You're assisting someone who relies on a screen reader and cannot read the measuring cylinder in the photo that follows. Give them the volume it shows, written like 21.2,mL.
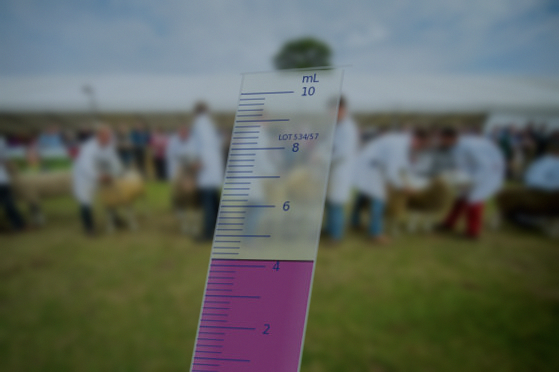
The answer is 4.2,mL
